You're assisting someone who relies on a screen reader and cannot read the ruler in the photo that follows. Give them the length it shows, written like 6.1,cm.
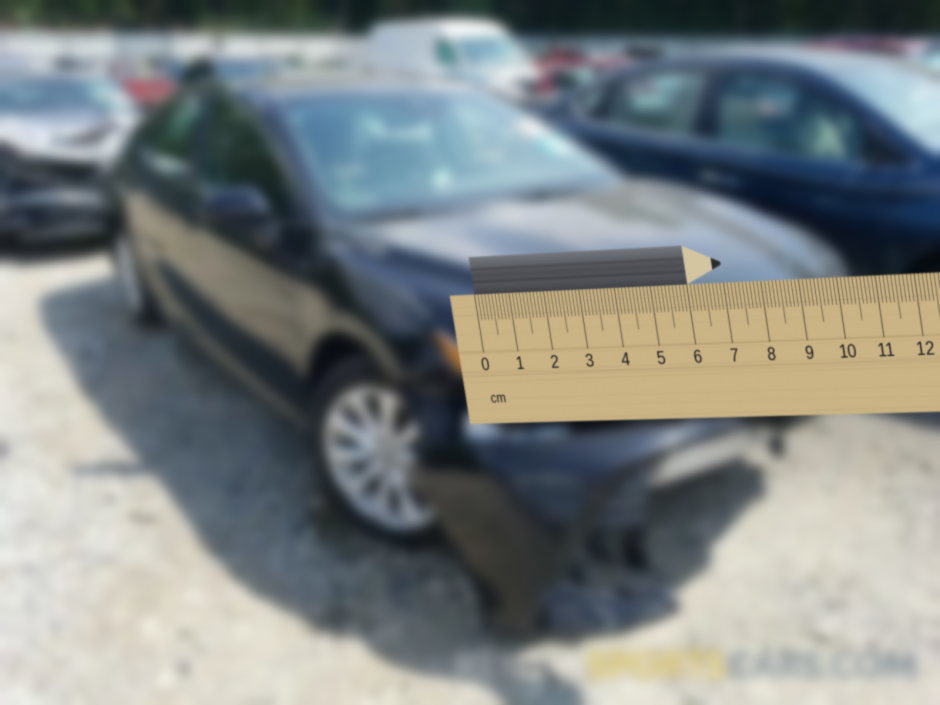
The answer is 7,cm
